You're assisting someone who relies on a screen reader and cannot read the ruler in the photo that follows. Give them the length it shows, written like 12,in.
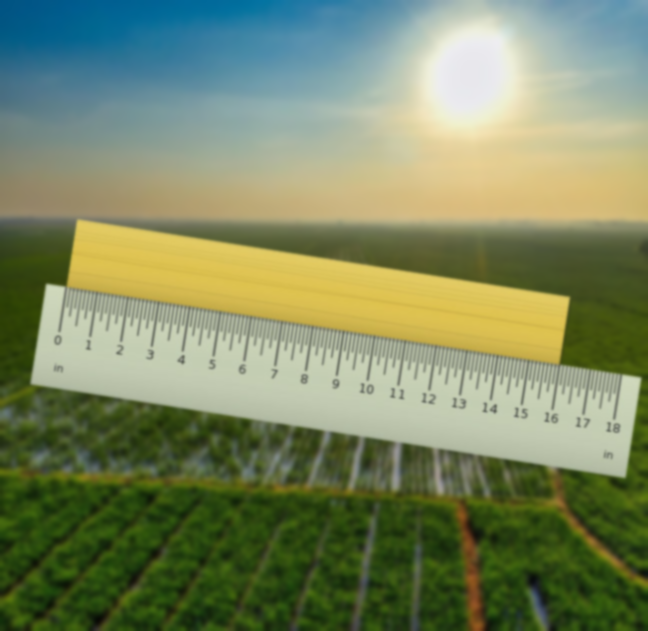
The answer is 16,in
